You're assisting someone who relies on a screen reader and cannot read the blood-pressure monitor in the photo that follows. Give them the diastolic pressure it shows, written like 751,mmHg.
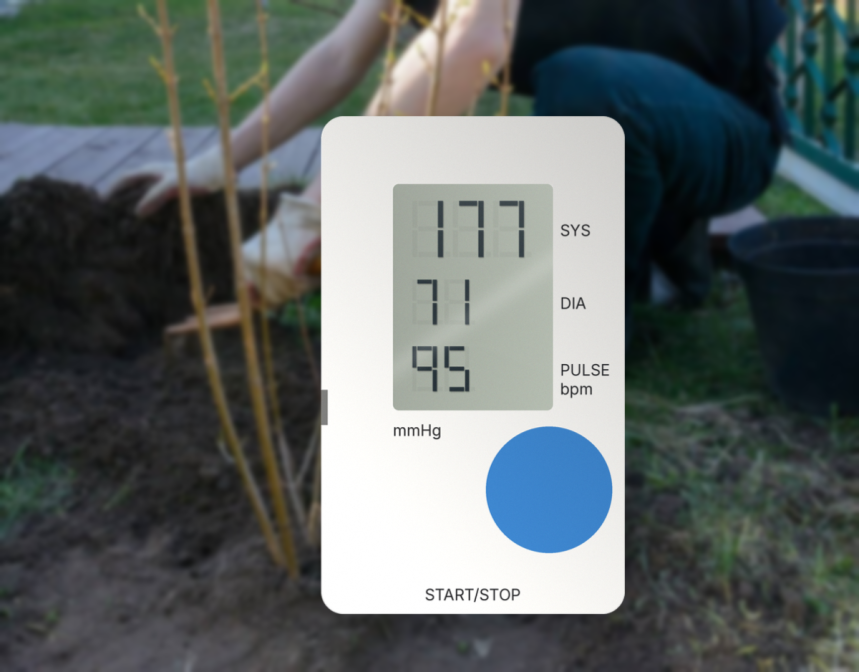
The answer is 71,mmHg
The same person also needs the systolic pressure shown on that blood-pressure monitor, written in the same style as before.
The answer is 177,mmHg
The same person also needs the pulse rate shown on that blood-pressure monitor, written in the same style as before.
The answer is 95,bpm
